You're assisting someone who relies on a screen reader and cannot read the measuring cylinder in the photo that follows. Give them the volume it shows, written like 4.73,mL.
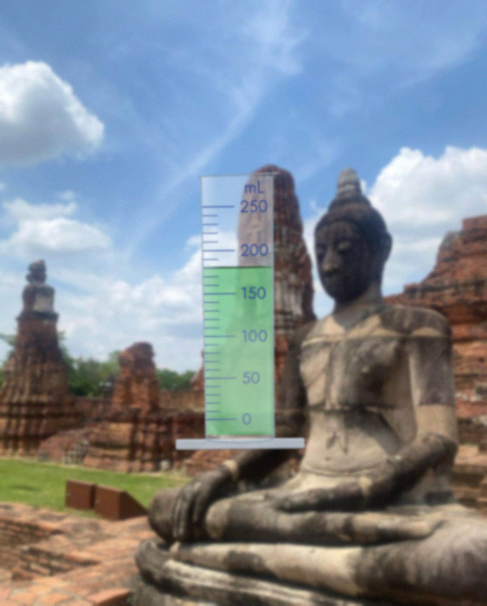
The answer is 180,mL
